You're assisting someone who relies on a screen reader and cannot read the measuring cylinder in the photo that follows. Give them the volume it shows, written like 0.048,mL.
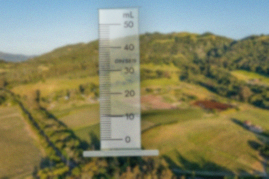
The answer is 10,mL
